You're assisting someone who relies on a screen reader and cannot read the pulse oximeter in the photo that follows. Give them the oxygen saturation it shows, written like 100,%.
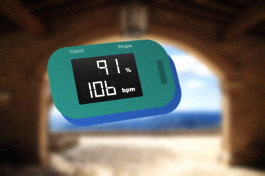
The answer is 91,%
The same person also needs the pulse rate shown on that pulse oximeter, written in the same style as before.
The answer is 106,bpm
